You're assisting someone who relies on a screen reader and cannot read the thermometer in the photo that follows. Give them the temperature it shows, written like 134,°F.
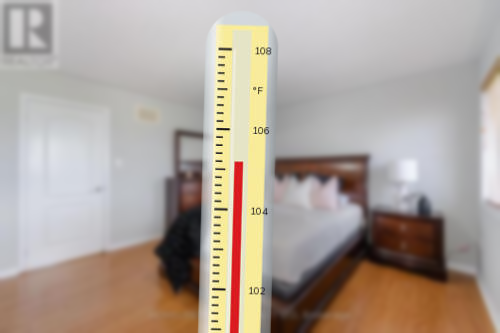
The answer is 105.2,°F
